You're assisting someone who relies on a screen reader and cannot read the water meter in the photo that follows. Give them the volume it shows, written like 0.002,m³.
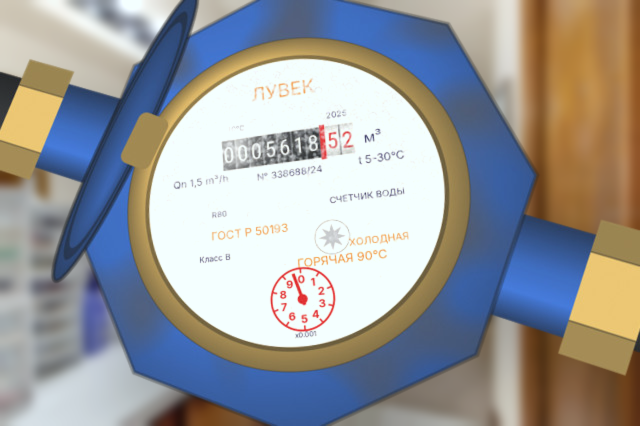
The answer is 5618.519,m³
